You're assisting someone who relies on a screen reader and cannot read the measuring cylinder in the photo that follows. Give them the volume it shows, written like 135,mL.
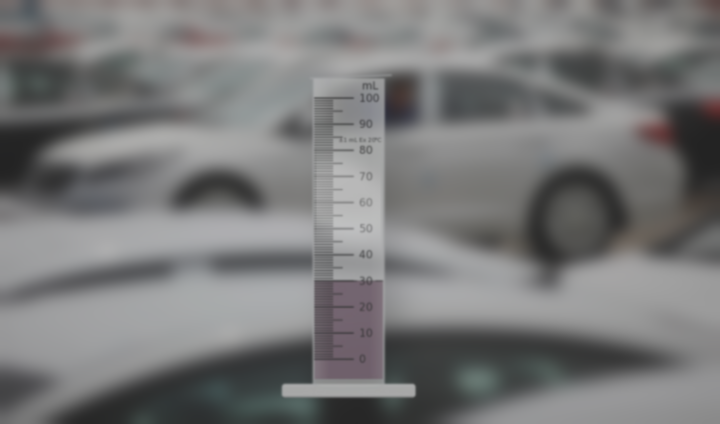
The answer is 30,mL
